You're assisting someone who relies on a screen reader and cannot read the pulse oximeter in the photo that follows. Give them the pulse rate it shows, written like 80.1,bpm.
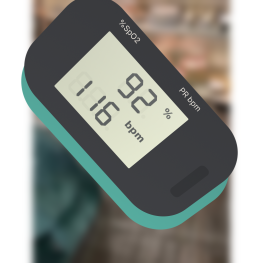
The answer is 116,bpm
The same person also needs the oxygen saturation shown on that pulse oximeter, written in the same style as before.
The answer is 92,%
